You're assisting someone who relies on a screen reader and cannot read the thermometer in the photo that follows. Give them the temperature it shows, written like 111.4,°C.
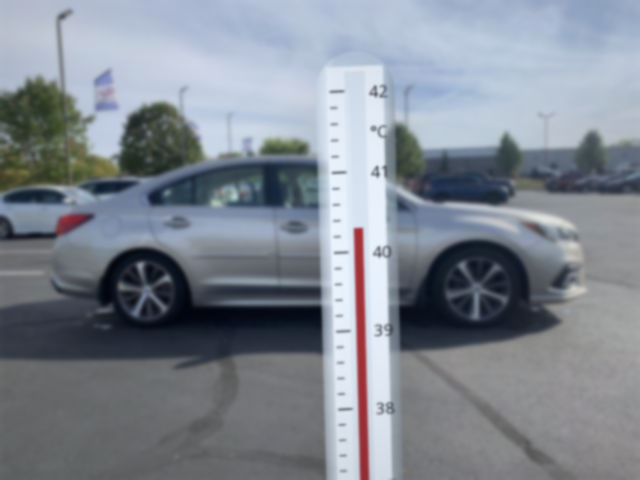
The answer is 40.3,°C
